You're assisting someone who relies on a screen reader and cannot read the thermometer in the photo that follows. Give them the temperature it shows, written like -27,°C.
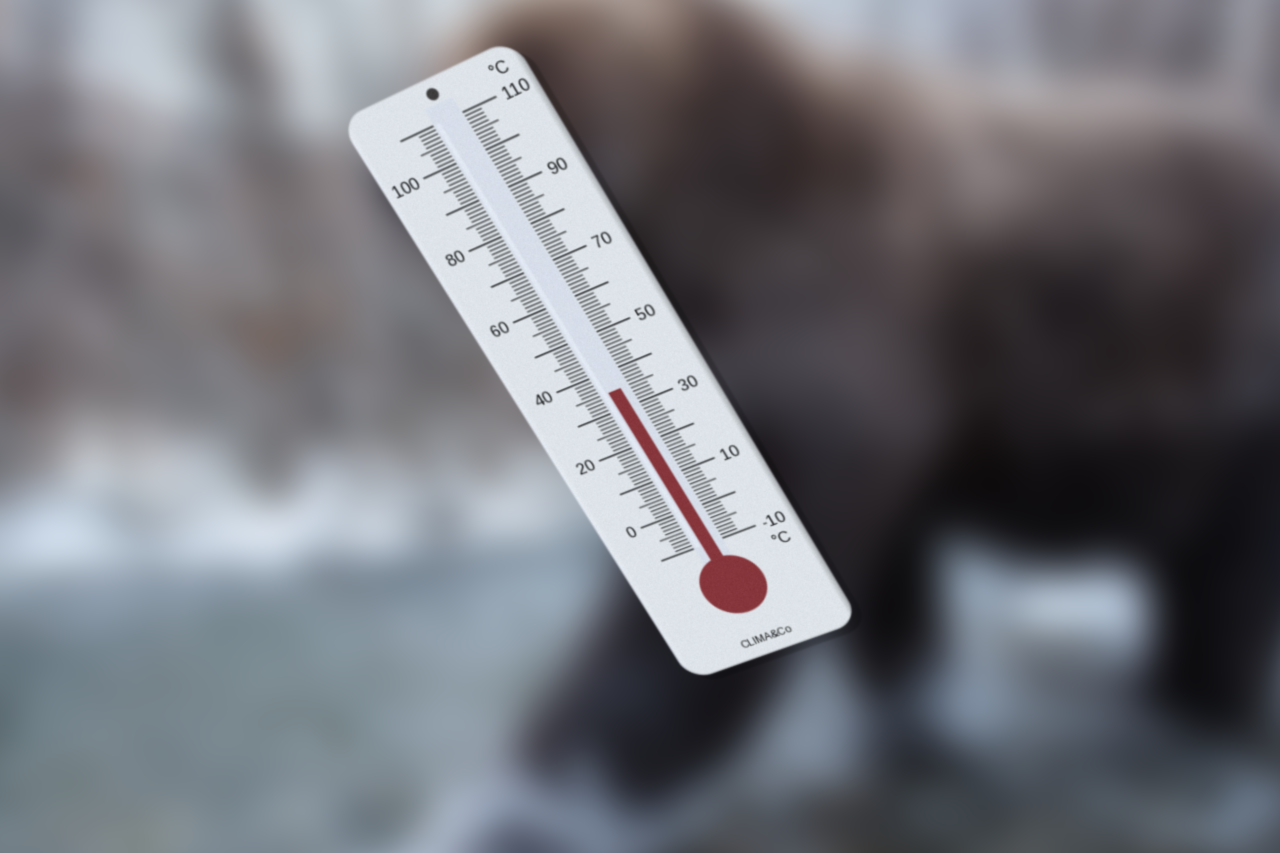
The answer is 35,°C
